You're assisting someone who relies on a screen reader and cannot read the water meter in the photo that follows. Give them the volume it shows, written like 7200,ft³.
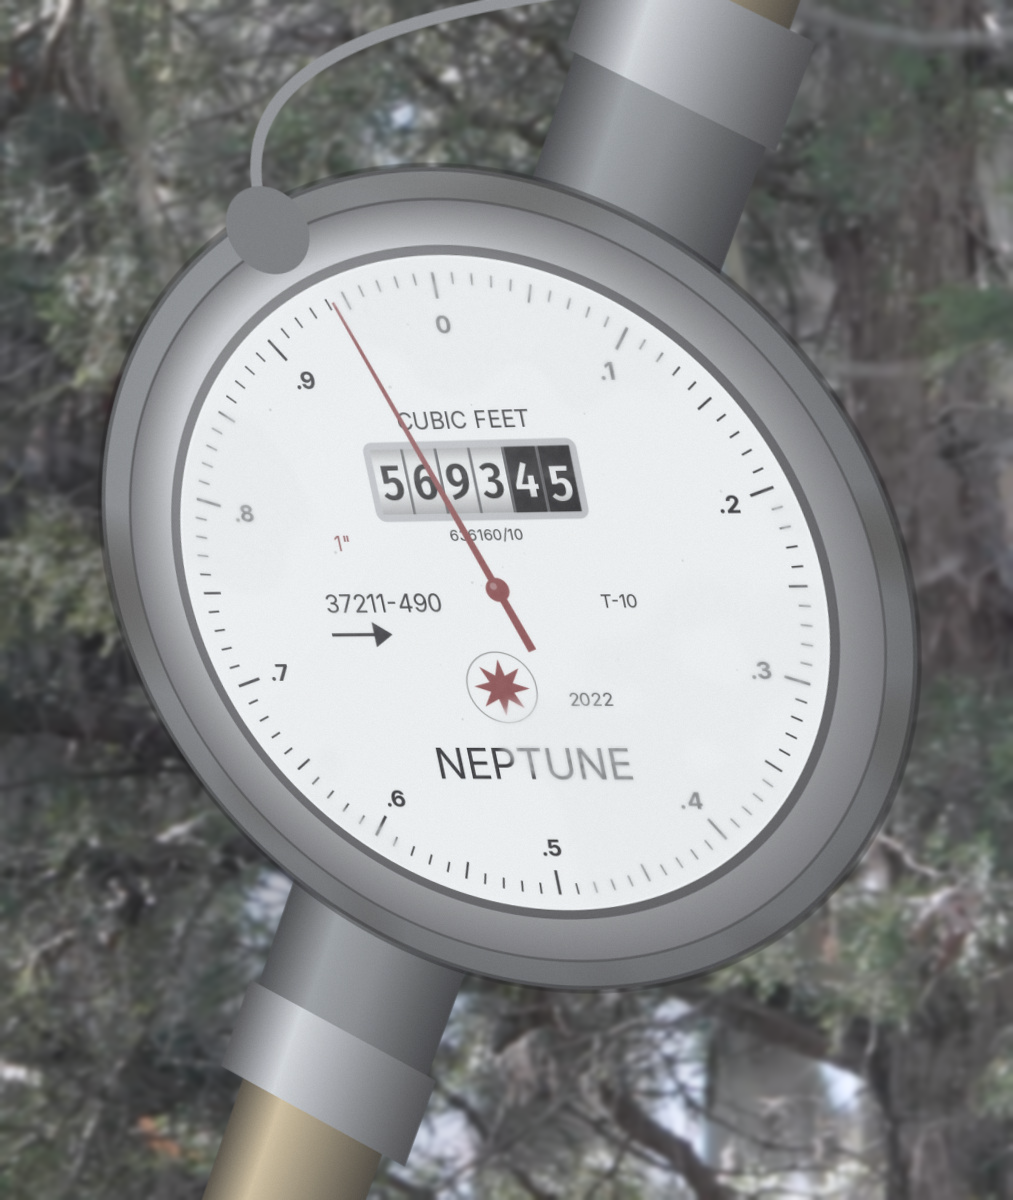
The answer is 569344.94,ft³
